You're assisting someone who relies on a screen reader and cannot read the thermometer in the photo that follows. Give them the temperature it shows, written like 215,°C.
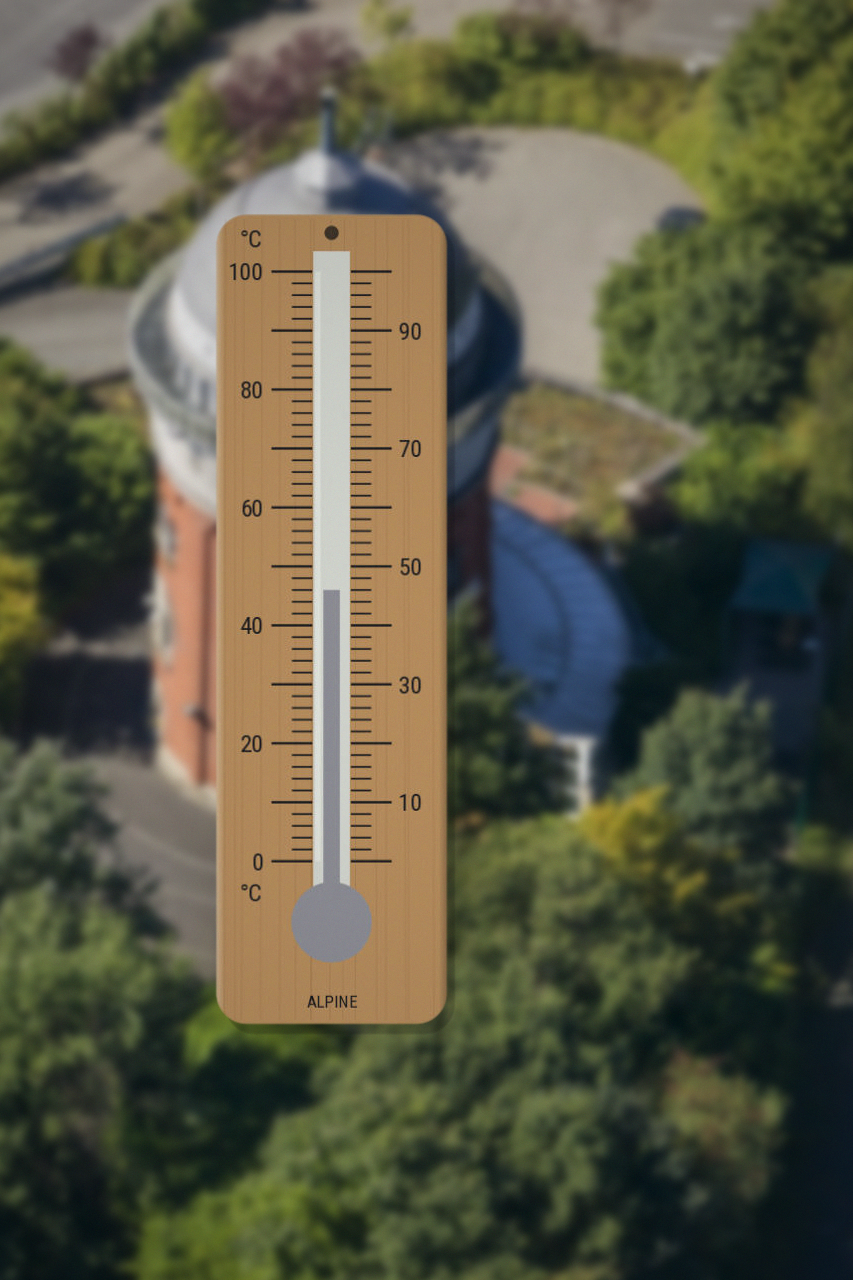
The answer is 46,°C
